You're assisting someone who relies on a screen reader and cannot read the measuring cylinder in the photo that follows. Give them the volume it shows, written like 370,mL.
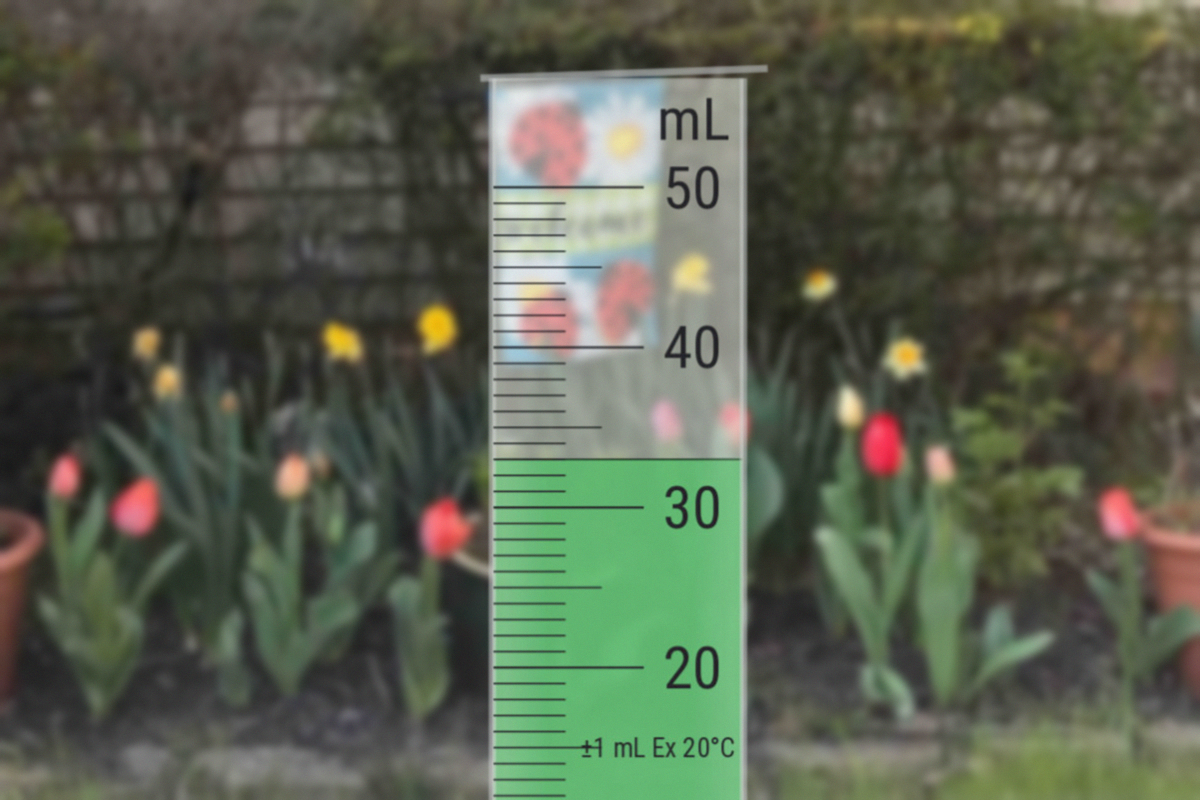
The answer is 33,mL
